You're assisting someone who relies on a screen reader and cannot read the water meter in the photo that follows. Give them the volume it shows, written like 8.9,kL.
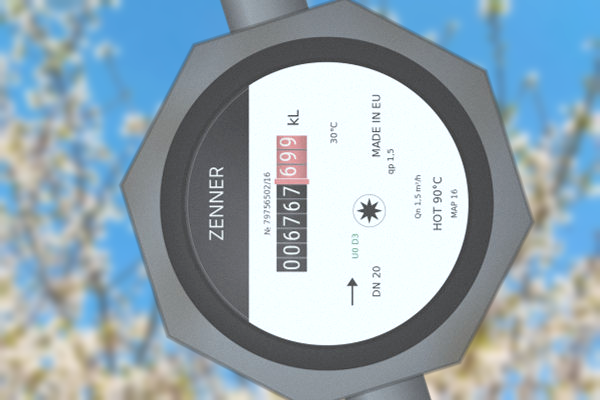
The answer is 6767.699,kL
